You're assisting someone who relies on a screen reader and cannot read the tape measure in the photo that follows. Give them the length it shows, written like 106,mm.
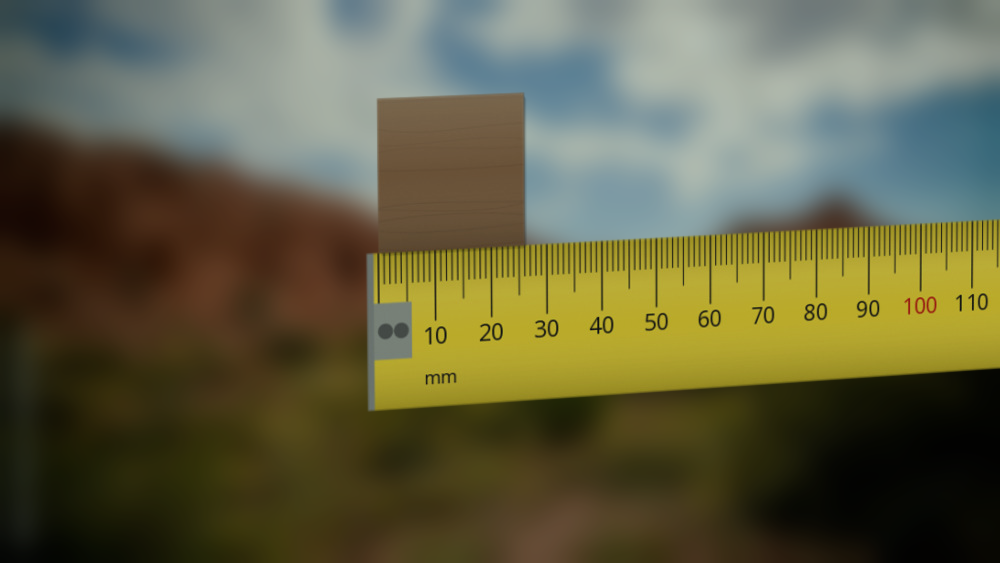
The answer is 26,mm
